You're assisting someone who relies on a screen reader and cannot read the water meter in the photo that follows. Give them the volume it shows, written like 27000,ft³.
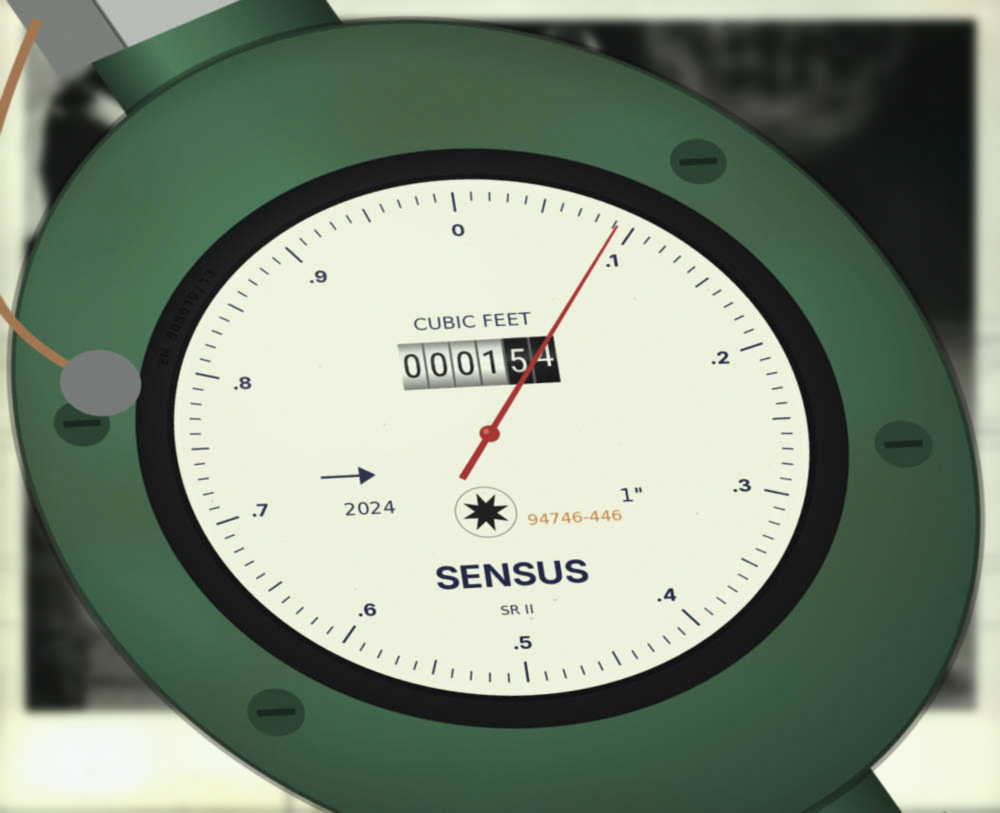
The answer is 154.09,ft³
